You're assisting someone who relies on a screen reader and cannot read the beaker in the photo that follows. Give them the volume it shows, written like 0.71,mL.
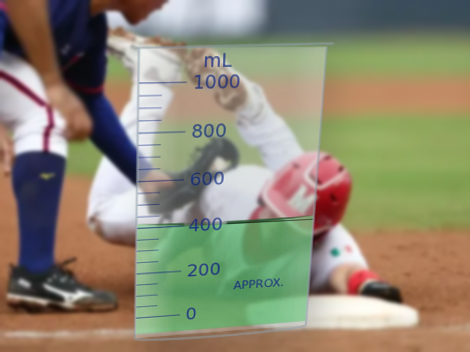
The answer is 400,mL
